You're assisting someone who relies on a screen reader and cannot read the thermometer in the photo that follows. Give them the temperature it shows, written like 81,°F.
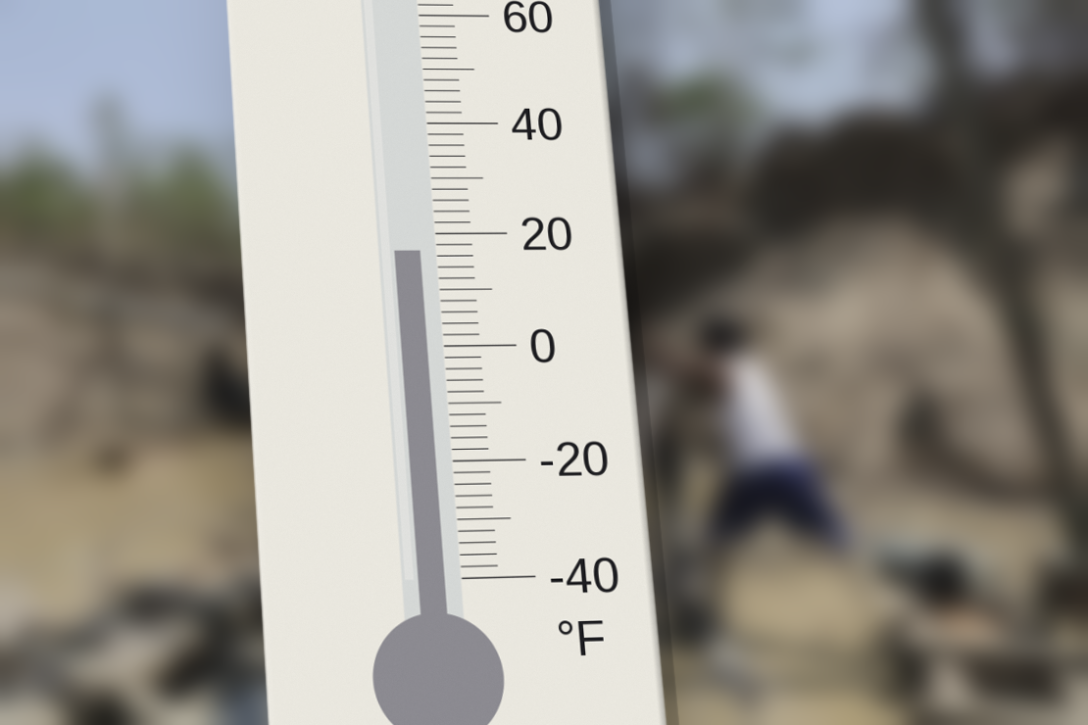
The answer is 17,°F
